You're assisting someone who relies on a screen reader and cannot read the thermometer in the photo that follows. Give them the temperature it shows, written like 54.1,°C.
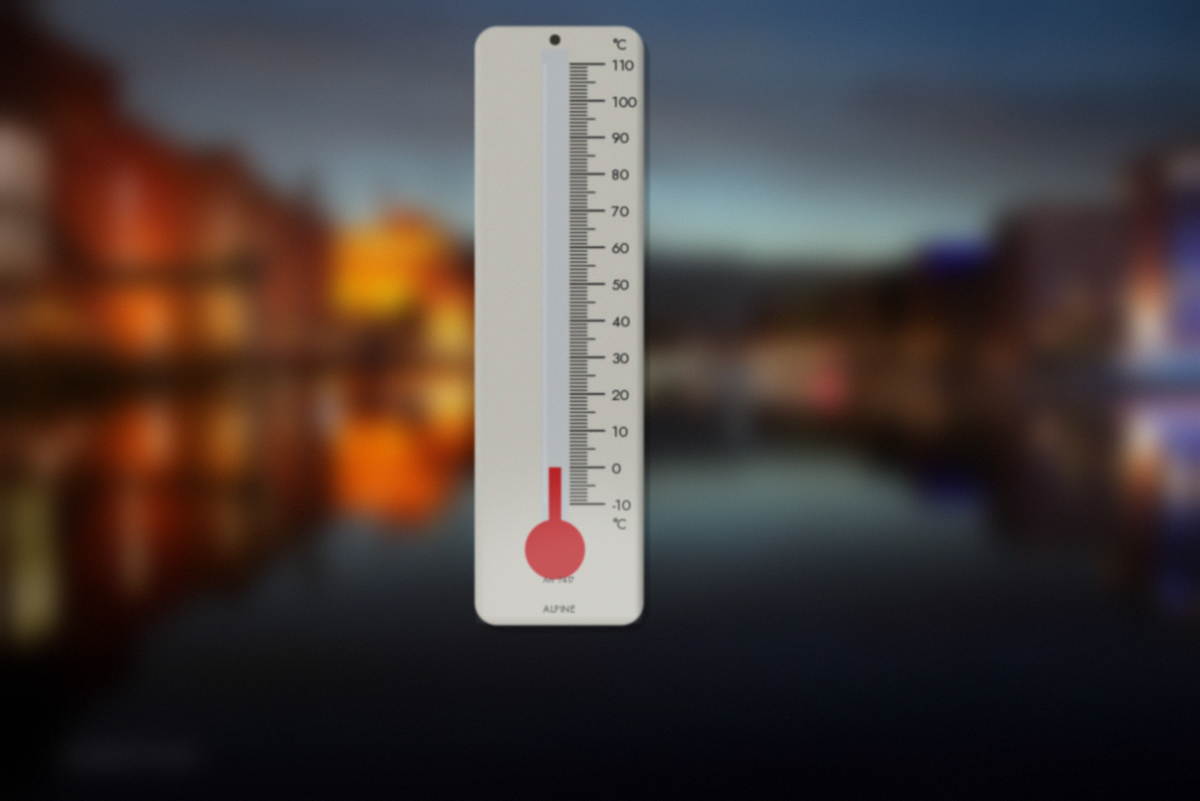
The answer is 0,°C
